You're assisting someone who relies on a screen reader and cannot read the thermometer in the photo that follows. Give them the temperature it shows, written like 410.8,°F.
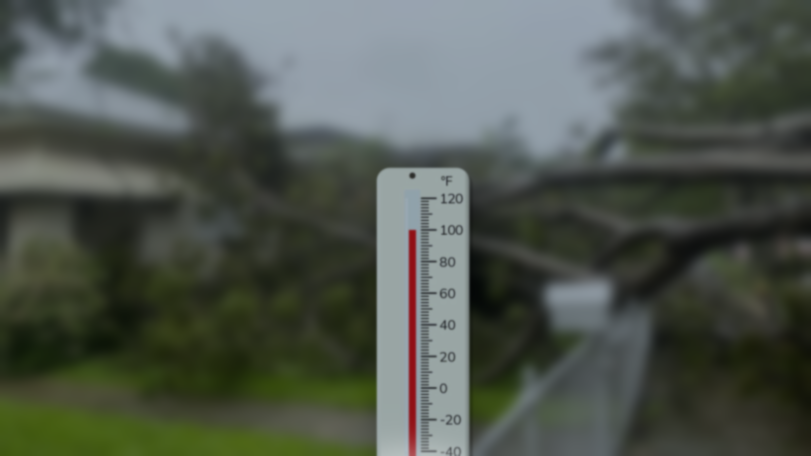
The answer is 100,°F
